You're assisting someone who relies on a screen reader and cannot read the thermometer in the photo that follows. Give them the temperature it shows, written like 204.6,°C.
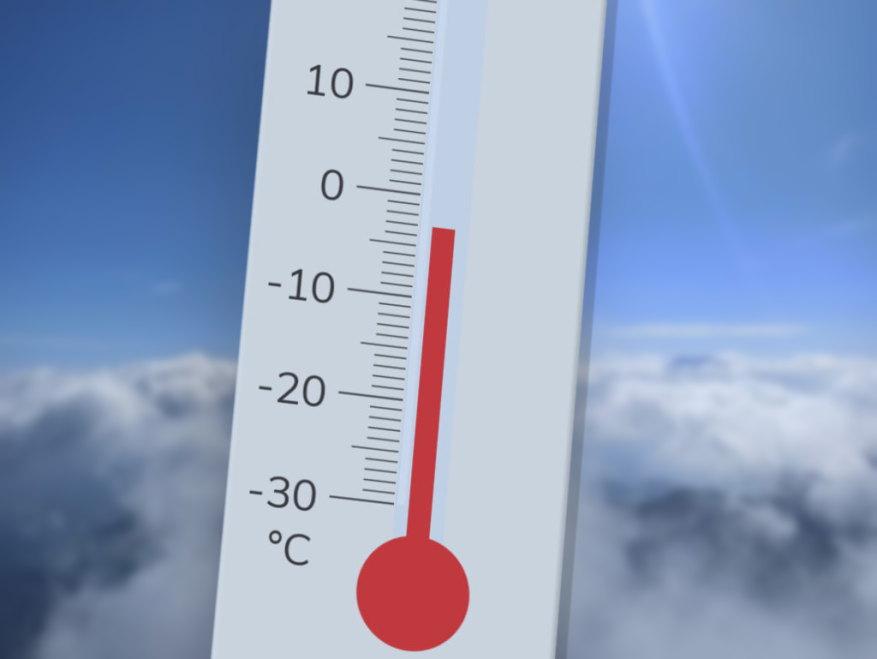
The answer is -3,°C
